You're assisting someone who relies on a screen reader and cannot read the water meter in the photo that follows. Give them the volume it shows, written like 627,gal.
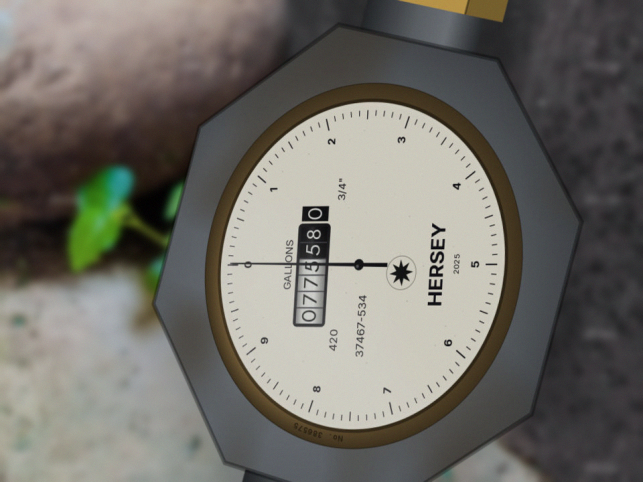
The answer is 775580.0,gal
